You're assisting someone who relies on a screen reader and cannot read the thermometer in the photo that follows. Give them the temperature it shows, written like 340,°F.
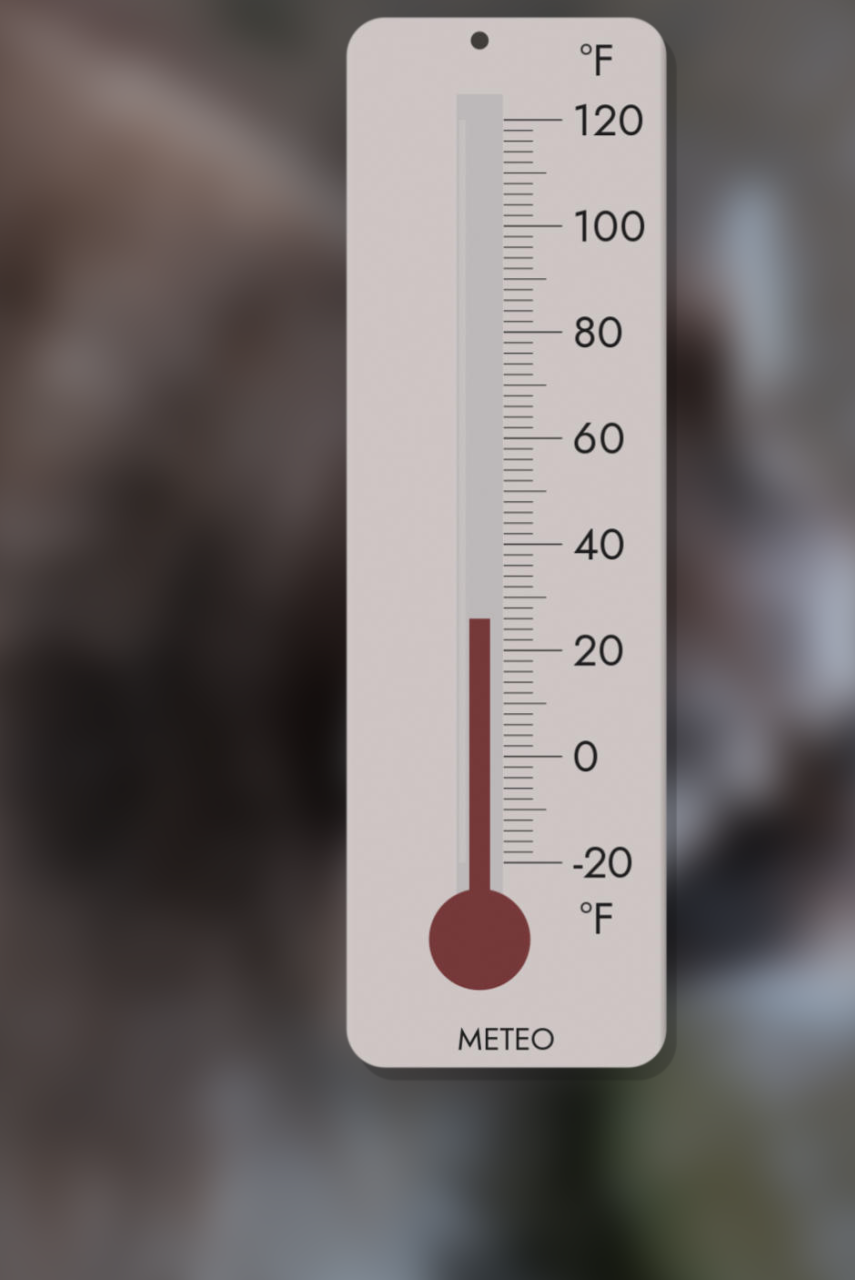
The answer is 26,°F
